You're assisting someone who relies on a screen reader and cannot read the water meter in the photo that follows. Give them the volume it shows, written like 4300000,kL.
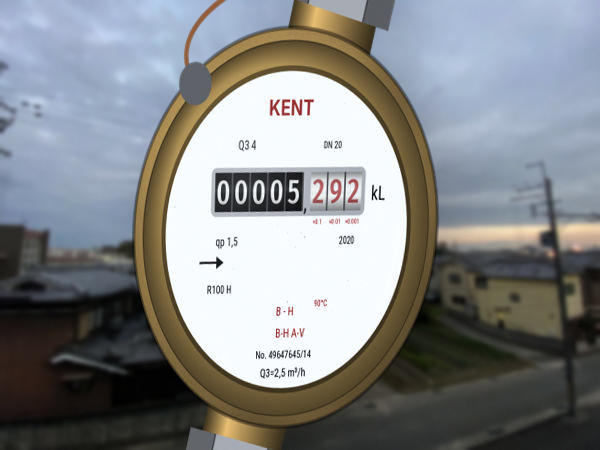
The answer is 5.292,kL
